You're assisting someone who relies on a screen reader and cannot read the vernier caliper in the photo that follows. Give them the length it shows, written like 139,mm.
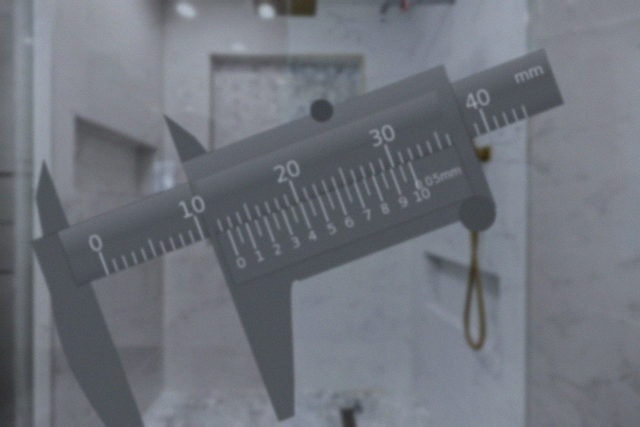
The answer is 12.6,mm
